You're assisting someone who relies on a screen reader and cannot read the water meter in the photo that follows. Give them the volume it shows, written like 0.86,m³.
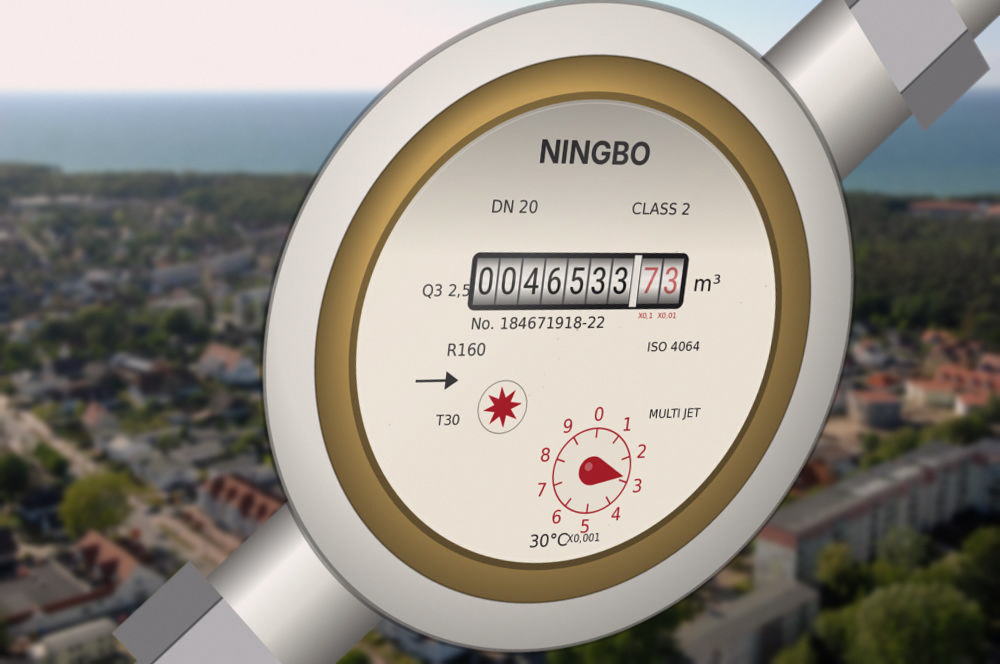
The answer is 46533.732,m³
